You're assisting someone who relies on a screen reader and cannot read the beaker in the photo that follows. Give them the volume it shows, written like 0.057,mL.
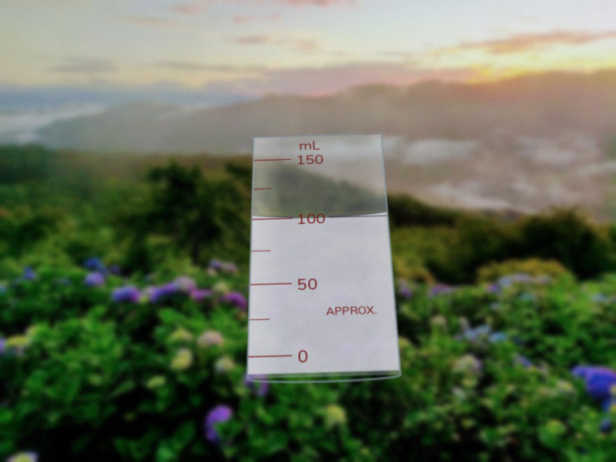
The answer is 100,mL
